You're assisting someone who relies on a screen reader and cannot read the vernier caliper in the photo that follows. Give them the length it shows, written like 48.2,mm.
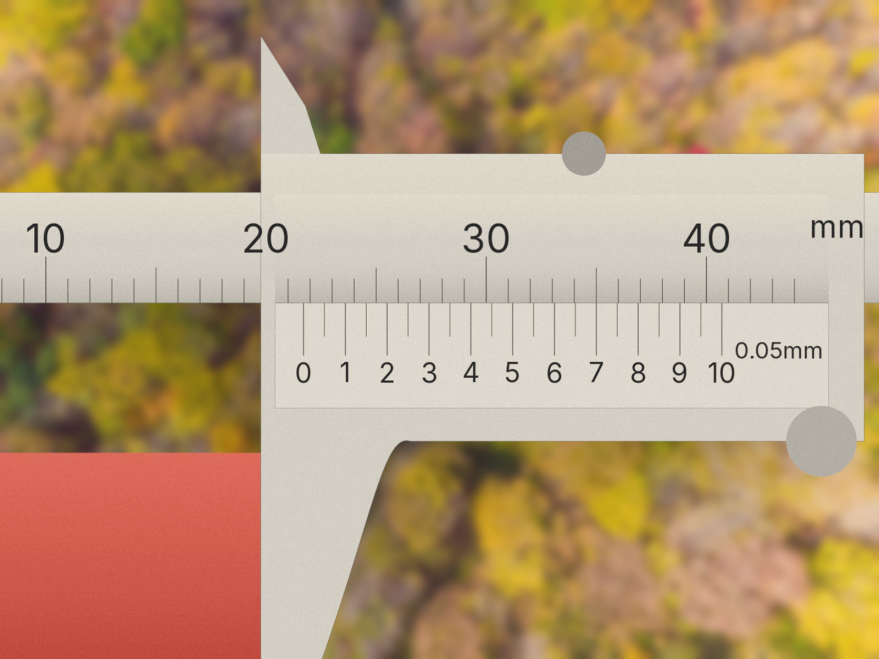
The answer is 21.70,mm
